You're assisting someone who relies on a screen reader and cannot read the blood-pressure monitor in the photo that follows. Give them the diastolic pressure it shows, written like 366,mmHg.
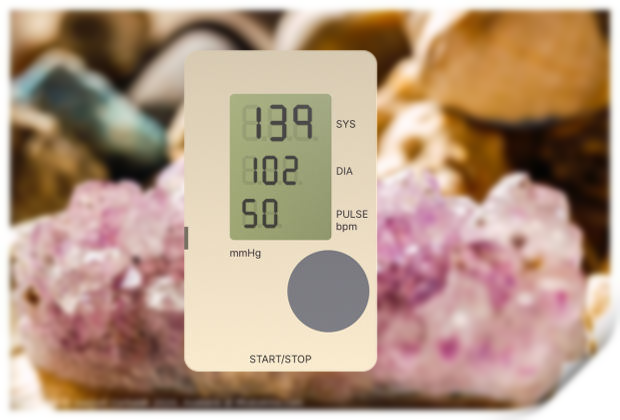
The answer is 102,mmHg
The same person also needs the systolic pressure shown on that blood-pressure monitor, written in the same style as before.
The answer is 139,mmHg
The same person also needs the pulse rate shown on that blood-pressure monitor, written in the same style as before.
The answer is 50,bpm
